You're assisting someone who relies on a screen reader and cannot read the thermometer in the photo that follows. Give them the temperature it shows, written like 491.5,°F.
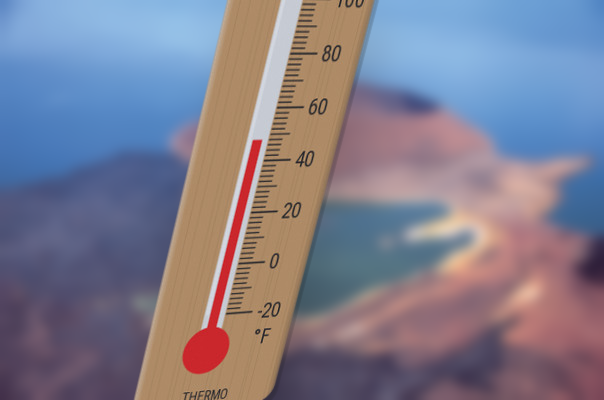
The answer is 48,°F
